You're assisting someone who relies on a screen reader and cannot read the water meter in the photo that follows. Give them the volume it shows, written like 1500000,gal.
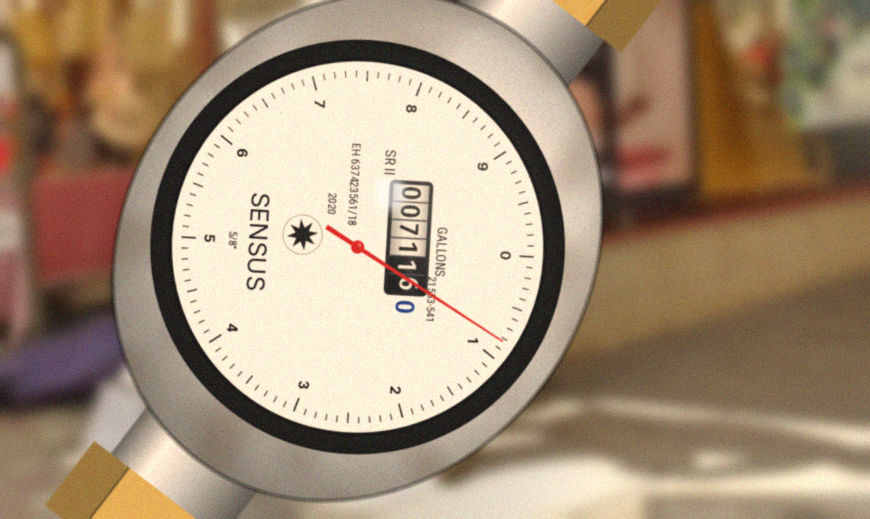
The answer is 71160.8,gal
